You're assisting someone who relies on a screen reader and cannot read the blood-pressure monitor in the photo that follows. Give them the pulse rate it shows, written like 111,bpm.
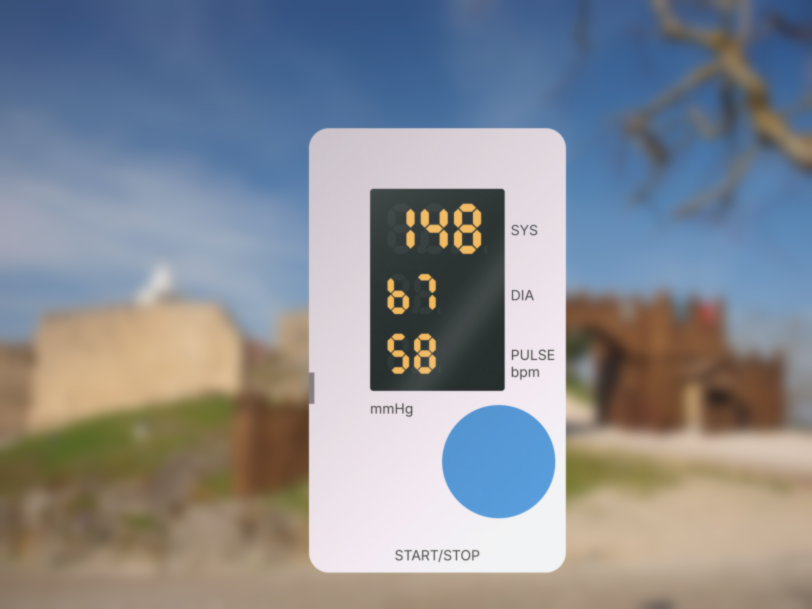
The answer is 58,bpm
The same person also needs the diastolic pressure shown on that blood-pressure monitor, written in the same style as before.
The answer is 67,mmHg
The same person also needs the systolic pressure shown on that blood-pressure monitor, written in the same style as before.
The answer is 148,mmHg
